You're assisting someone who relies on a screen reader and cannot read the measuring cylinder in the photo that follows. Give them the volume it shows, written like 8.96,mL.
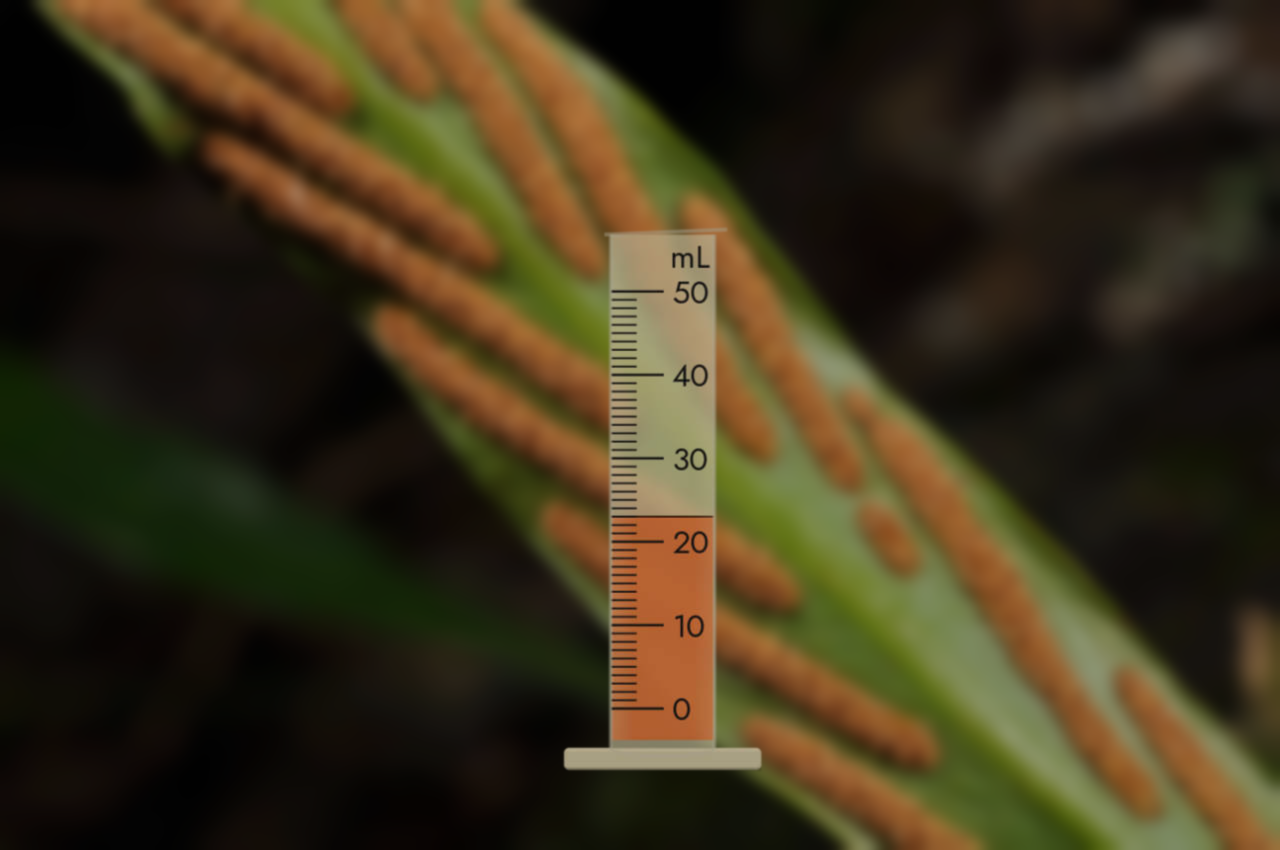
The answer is 23,mL
